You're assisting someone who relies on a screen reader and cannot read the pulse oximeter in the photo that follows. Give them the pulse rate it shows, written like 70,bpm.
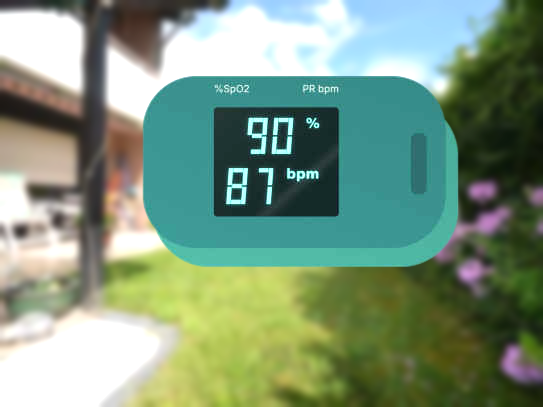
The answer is 87,bpm
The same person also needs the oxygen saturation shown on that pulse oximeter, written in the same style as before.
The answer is 90,%
